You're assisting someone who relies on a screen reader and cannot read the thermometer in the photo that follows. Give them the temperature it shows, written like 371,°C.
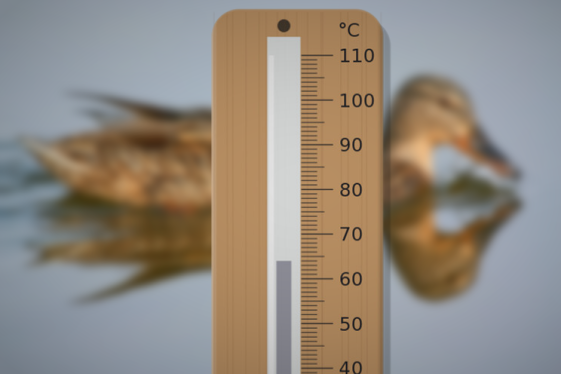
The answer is 64,°C
